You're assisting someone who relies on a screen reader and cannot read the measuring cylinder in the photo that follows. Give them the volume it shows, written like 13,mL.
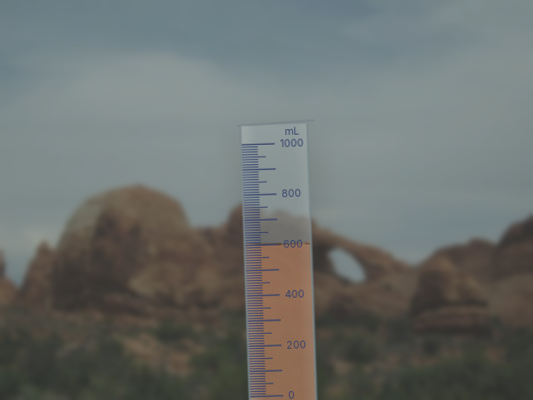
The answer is 600,mL
